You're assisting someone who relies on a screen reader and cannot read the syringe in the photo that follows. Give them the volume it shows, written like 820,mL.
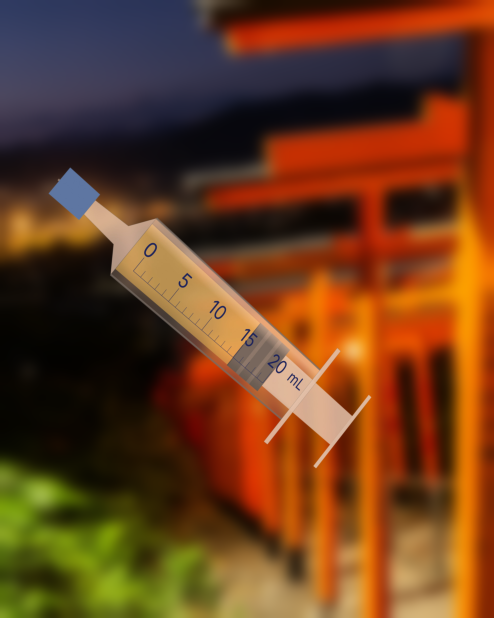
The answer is 15,mL
